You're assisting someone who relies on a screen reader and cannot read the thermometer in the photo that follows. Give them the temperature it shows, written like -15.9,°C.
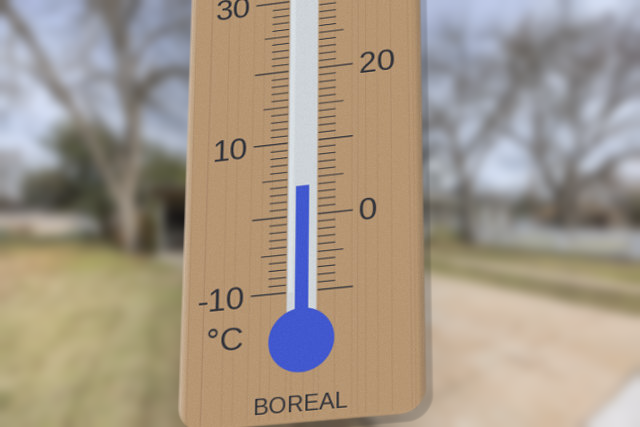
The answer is 4,°C
